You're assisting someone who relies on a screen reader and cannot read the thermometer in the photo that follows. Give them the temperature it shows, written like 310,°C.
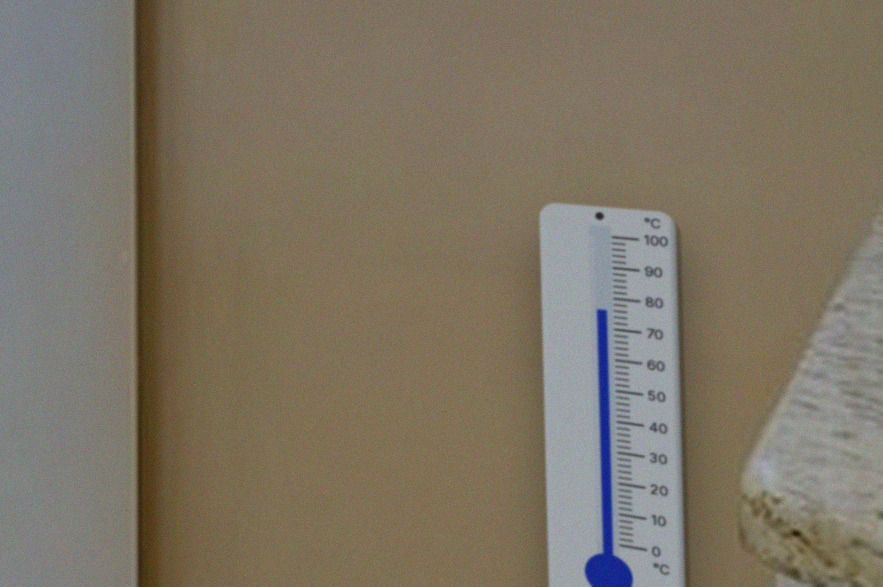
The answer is 76,°C
